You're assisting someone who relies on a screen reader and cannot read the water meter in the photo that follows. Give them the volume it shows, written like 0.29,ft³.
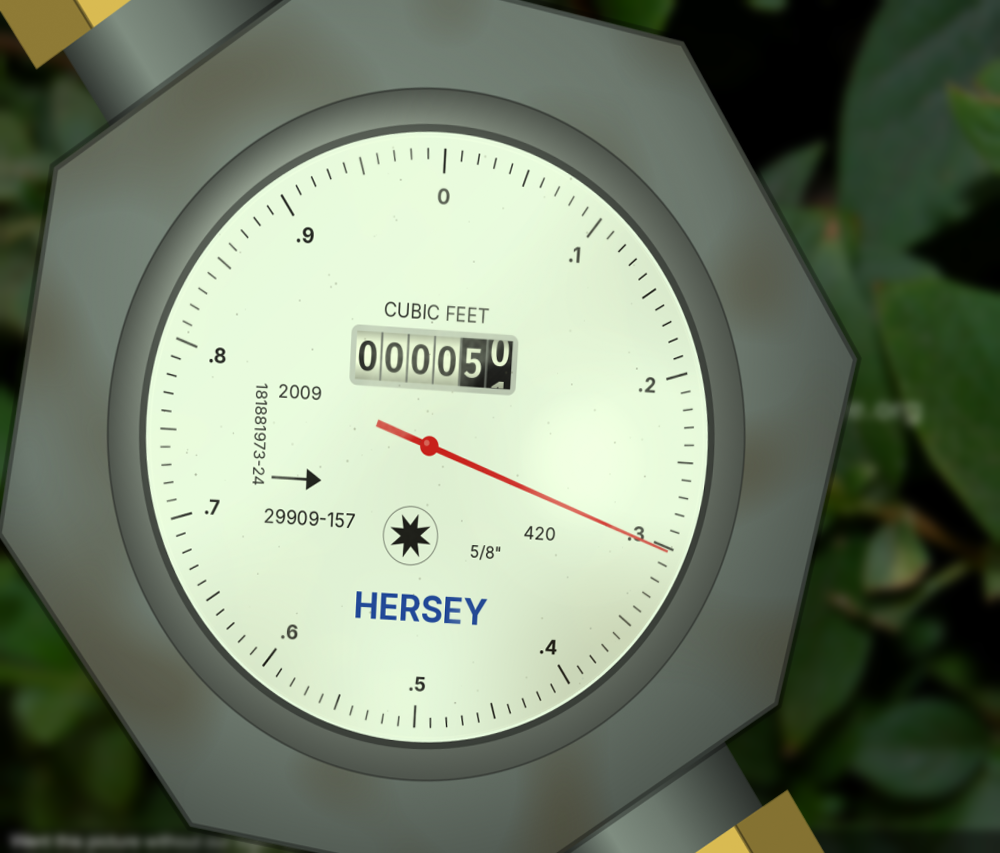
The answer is 50.30,ft³
